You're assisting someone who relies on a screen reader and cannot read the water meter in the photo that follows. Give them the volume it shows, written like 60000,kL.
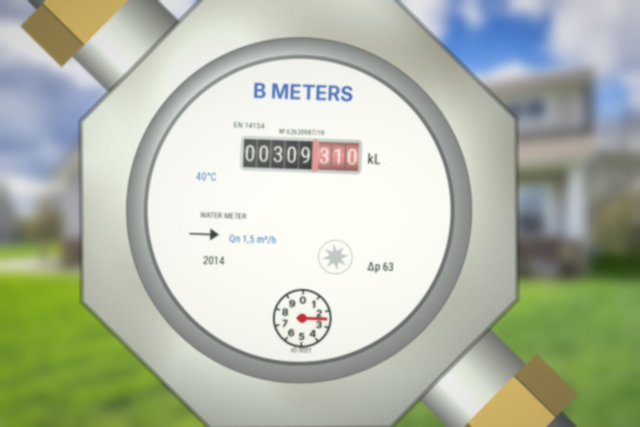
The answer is 309.3102,kL
